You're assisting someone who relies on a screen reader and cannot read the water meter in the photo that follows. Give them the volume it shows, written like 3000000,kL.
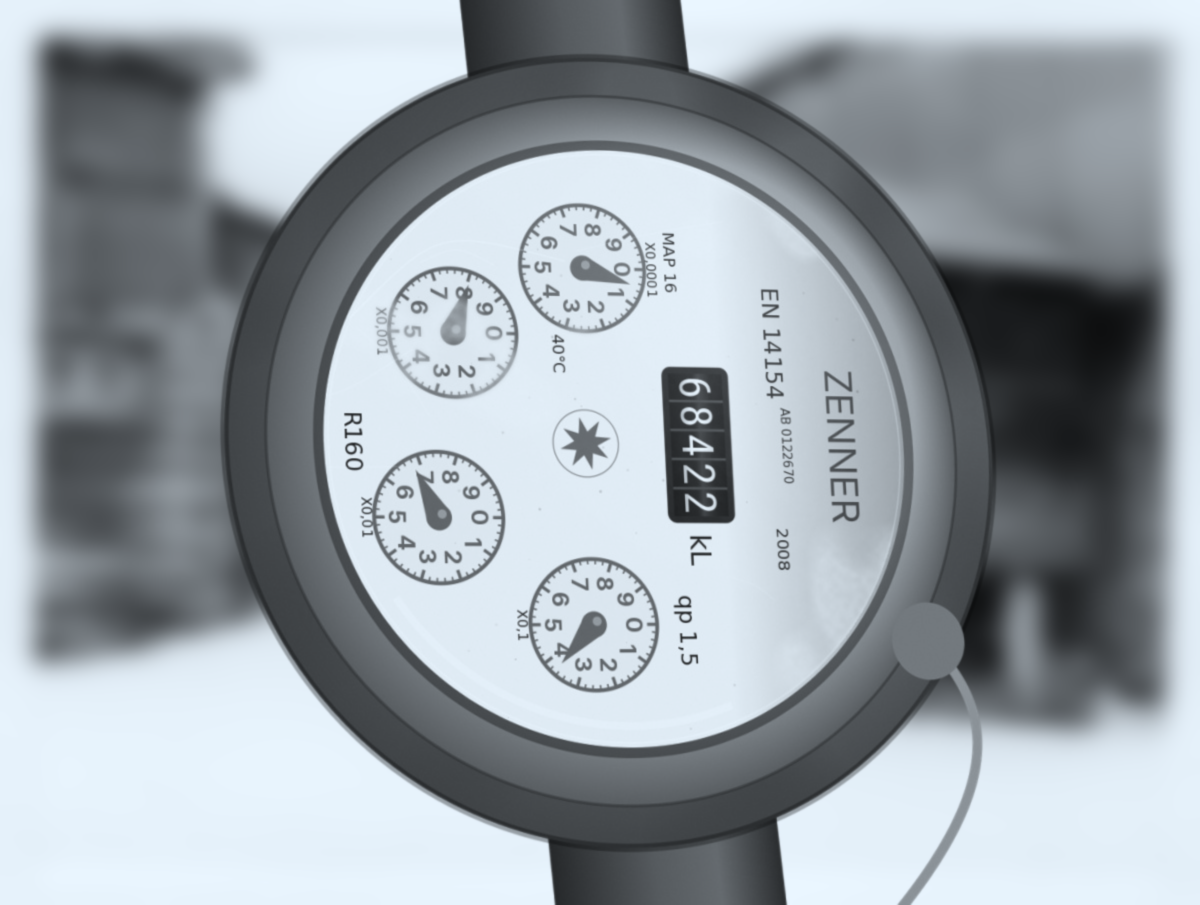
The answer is 68422.3680,kL
